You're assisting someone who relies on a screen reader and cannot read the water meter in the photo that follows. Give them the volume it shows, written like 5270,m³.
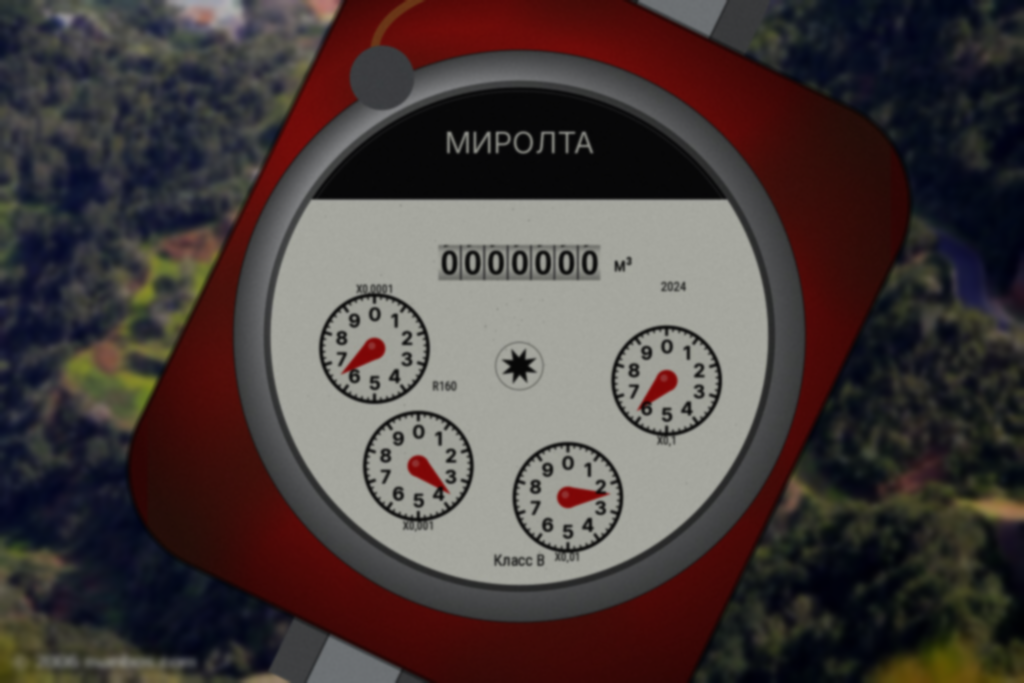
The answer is 0.6236,m³
